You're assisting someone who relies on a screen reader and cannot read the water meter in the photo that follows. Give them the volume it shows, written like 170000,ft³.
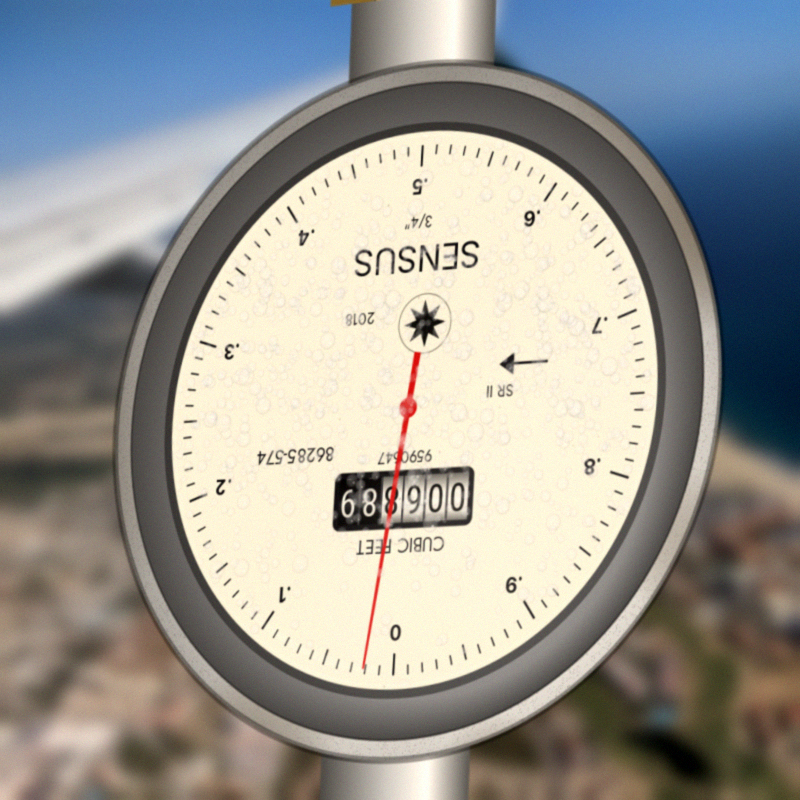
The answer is 6889.02,ft³
